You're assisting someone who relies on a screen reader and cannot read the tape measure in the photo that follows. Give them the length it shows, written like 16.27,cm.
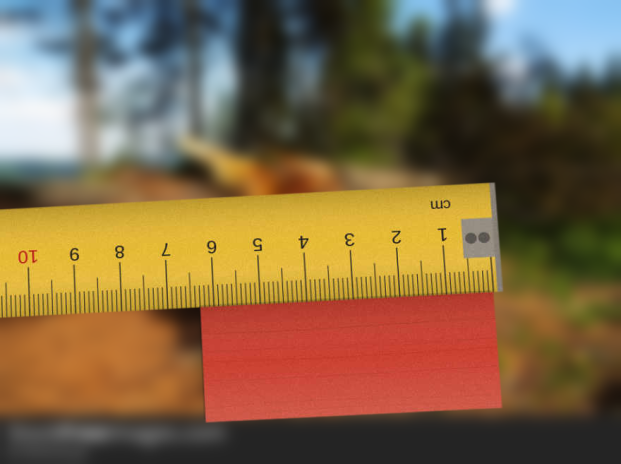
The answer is 6.3,cm
